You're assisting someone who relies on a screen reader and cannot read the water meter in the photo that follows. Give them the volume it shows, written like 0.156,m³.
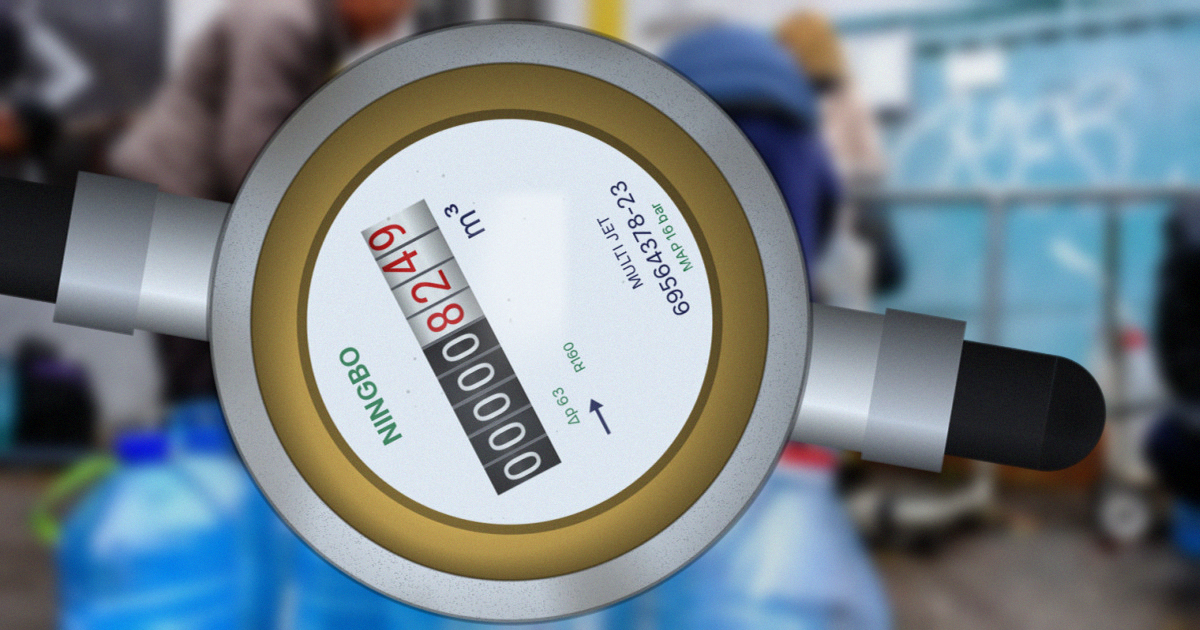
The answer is 0.8249,m³
